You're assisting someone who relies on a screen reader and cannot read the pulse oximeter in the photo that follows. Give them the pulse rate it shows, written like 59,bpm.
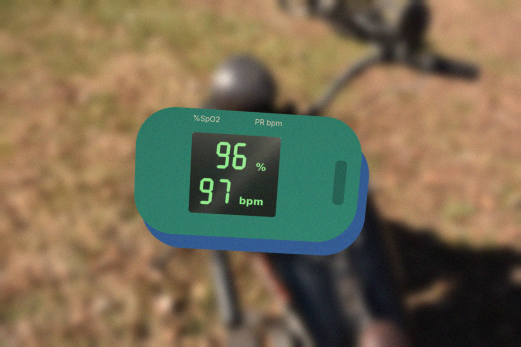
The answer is 97,bpm
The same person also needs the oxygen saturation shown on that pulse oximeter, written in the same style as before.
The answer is 96,%
